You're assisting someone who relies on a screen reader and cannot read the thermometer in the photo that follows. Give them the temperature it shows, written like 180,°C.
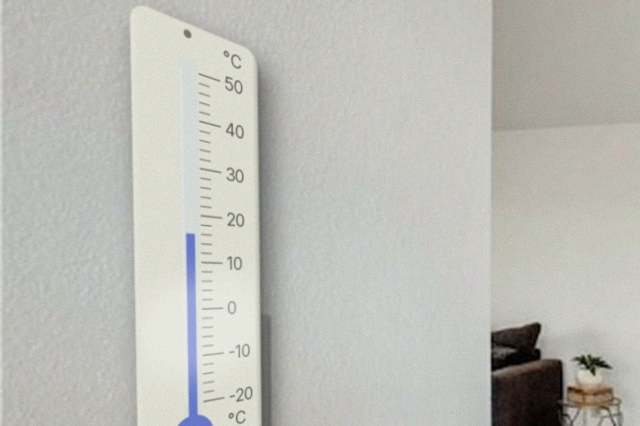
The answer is 16,°C
